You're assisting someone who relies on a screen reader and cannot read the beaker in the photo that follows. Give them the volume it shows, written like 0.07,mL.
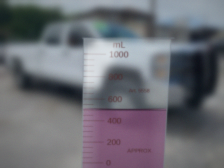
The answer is 500,mL
